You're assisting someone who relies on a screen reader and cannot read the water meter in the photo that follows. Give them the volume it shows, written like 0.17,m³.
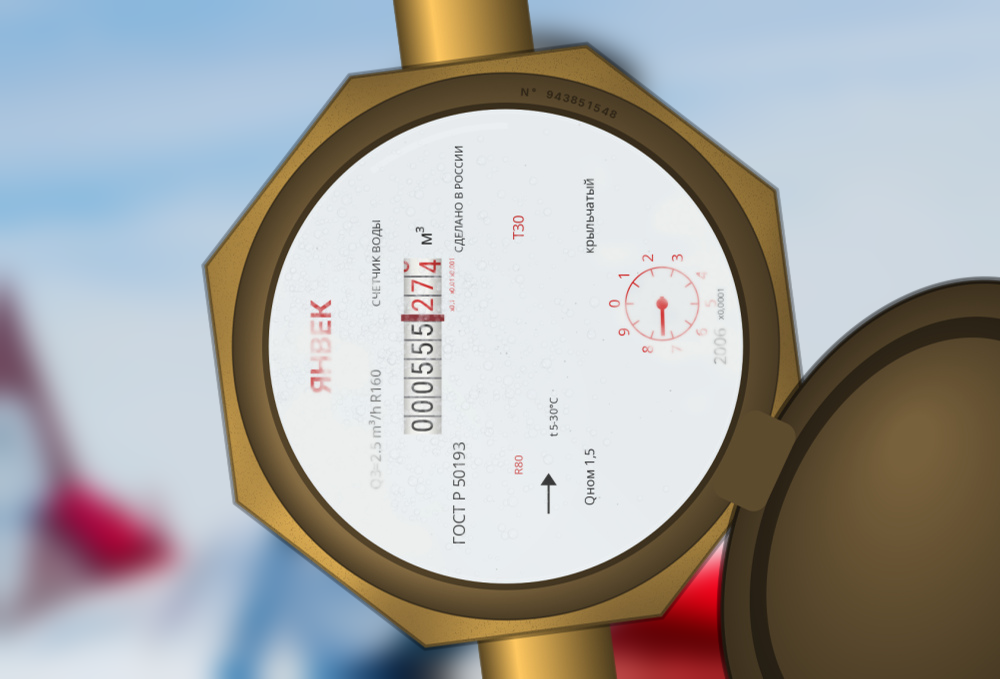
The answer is 555.2737,m³
